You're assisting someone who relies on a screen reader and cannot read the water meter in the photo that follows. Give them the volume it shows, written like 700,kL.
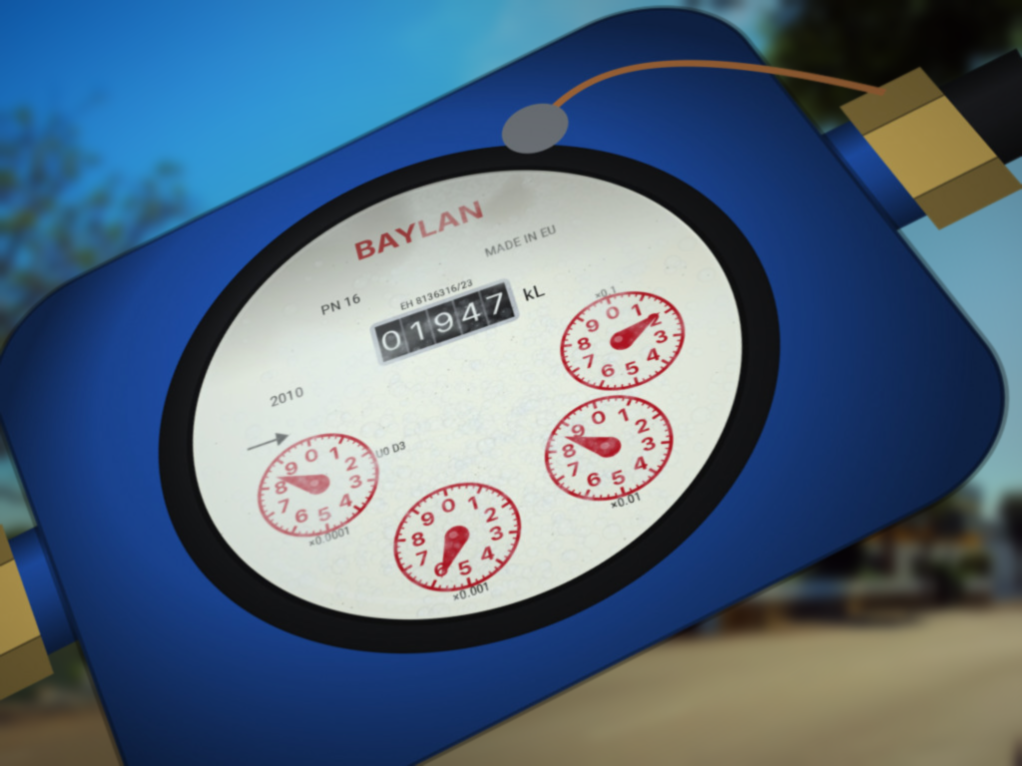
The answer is 1947.1858,kL
